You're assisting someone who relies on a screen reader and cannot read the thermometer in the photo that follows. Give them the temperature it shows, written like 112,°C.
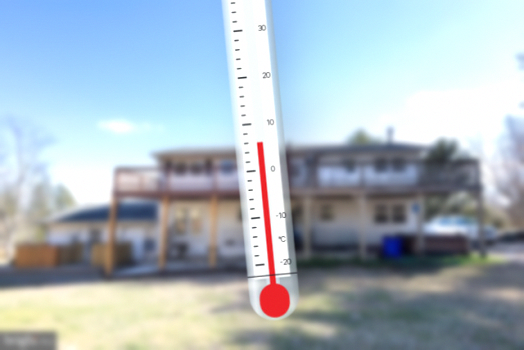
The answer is 6,°C
